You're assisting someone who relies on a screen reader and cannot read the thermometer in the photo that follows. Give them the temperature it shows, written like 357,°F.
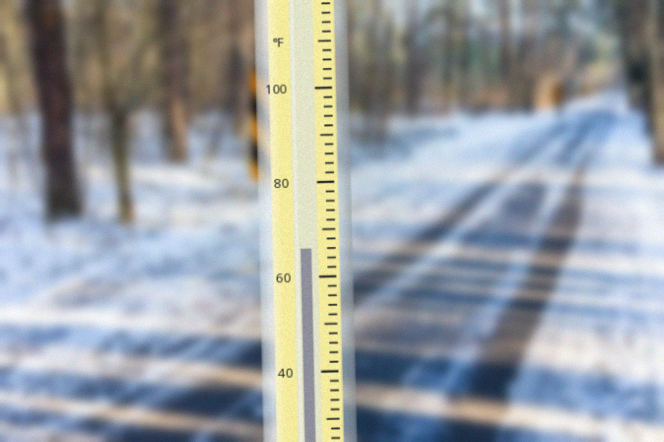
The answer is 66,°F
